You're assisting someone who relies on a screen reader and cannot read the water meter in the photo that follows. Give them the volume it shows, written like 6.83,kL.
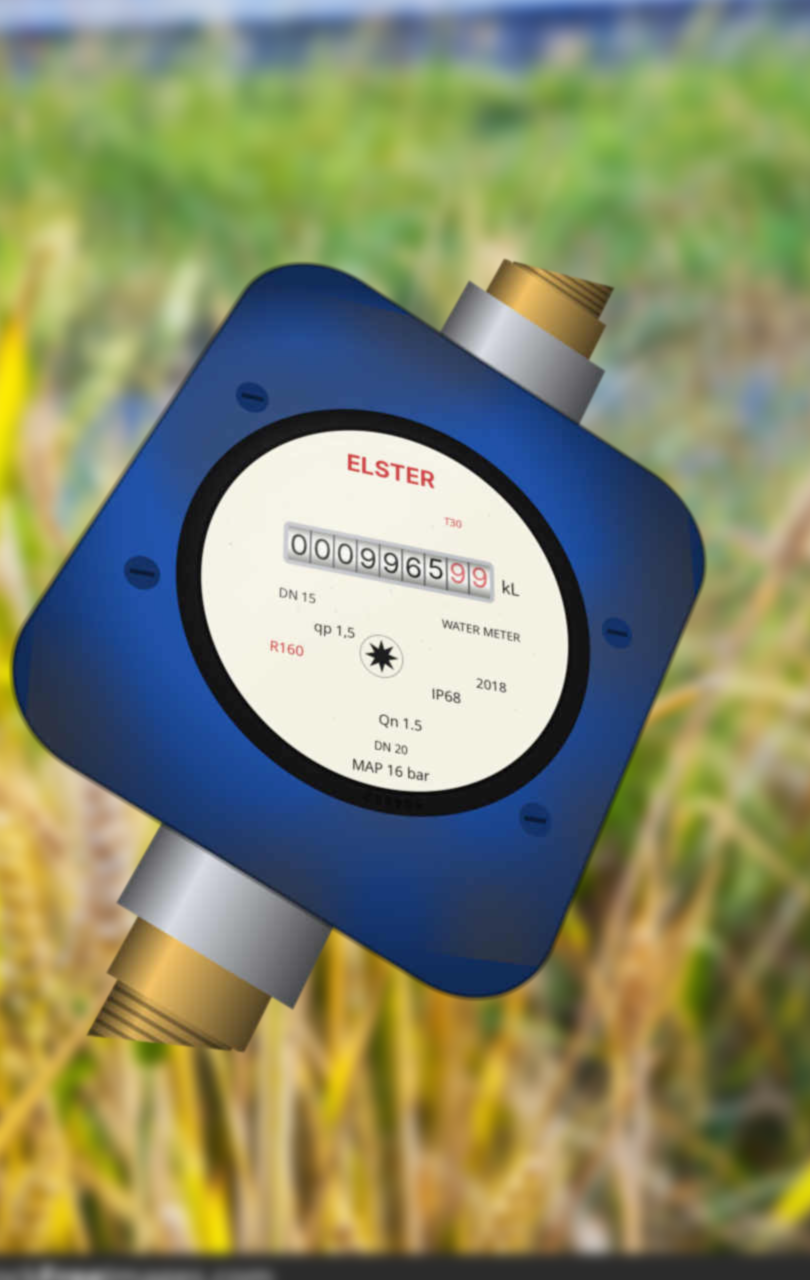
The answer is 9965.99,kL
